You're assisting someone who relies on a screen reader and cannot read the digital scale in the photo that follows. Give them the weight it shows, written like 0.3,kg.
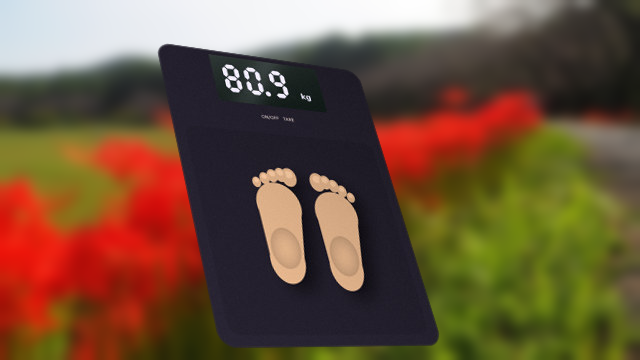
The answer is 80.9,kg
